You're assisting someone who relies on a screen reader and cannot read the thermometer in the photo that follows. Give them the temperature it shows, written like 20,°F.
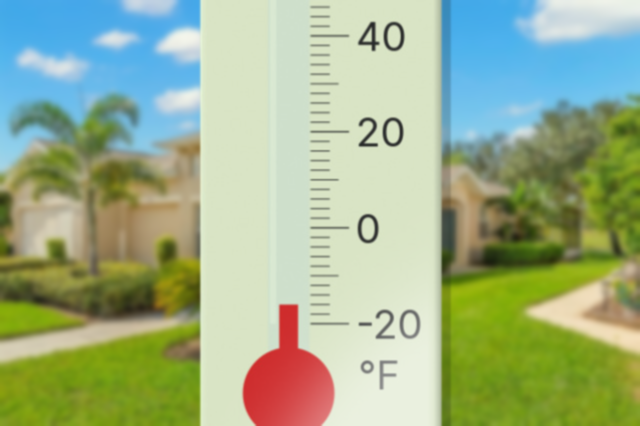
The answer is -16,°F
